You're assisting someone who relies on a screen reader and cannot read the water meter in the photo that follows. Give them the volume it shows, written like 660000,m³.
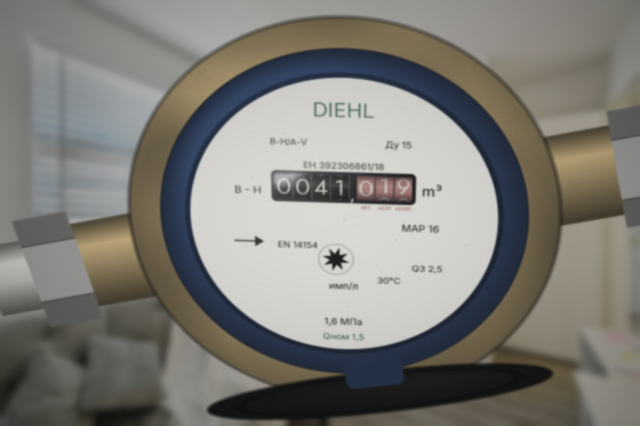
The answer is 41.019,m³
